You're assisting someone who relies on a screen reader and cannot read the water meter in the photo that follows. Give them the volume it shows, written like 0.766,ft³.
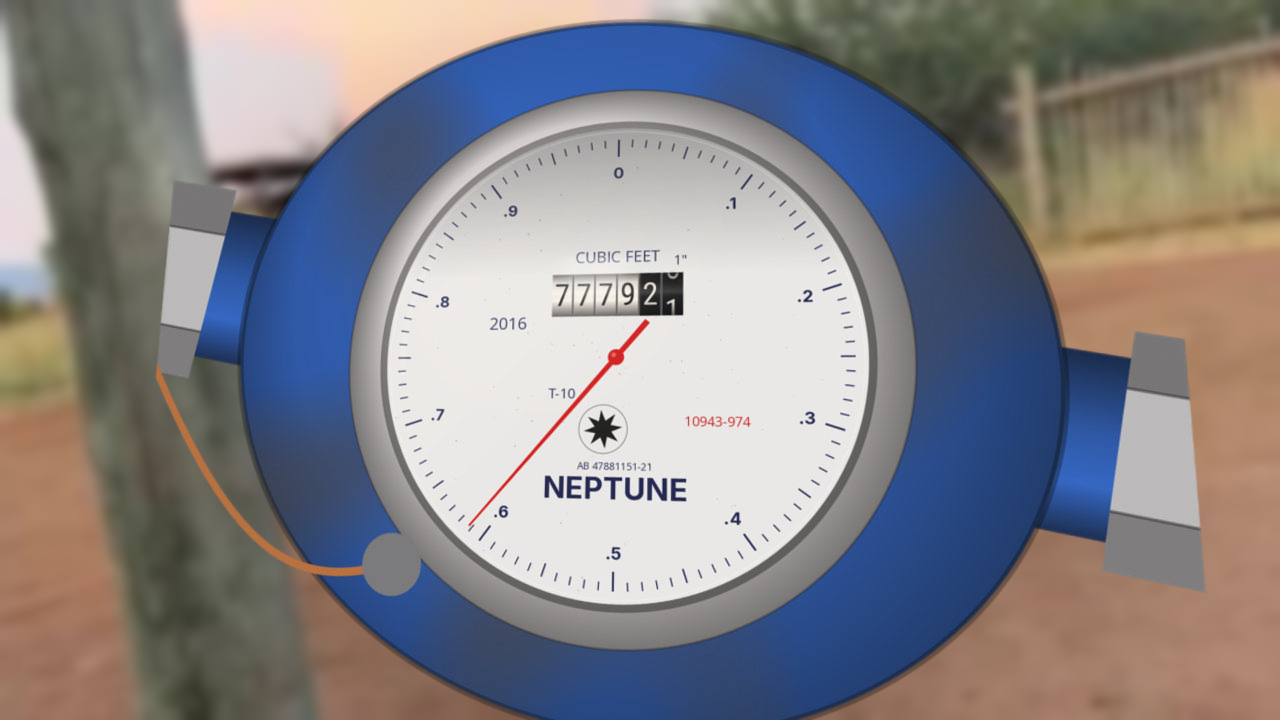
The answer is 777920.61,ft³
